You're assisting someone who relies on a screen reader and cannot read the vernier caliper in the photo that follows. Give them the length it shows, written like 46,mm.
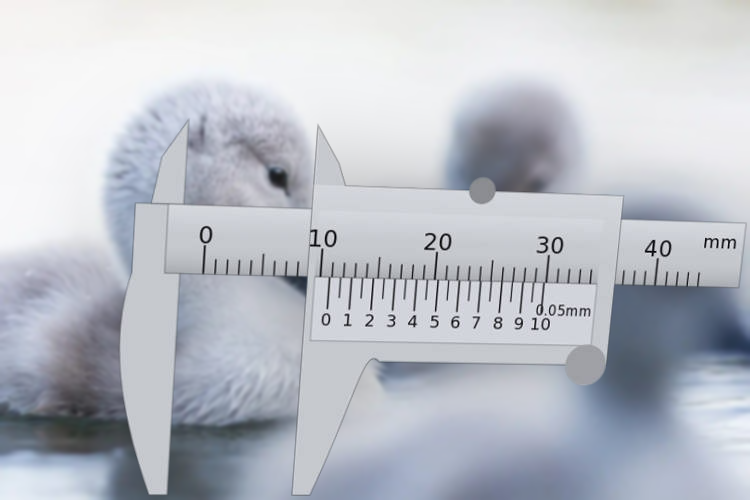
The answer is 10.8,mm
